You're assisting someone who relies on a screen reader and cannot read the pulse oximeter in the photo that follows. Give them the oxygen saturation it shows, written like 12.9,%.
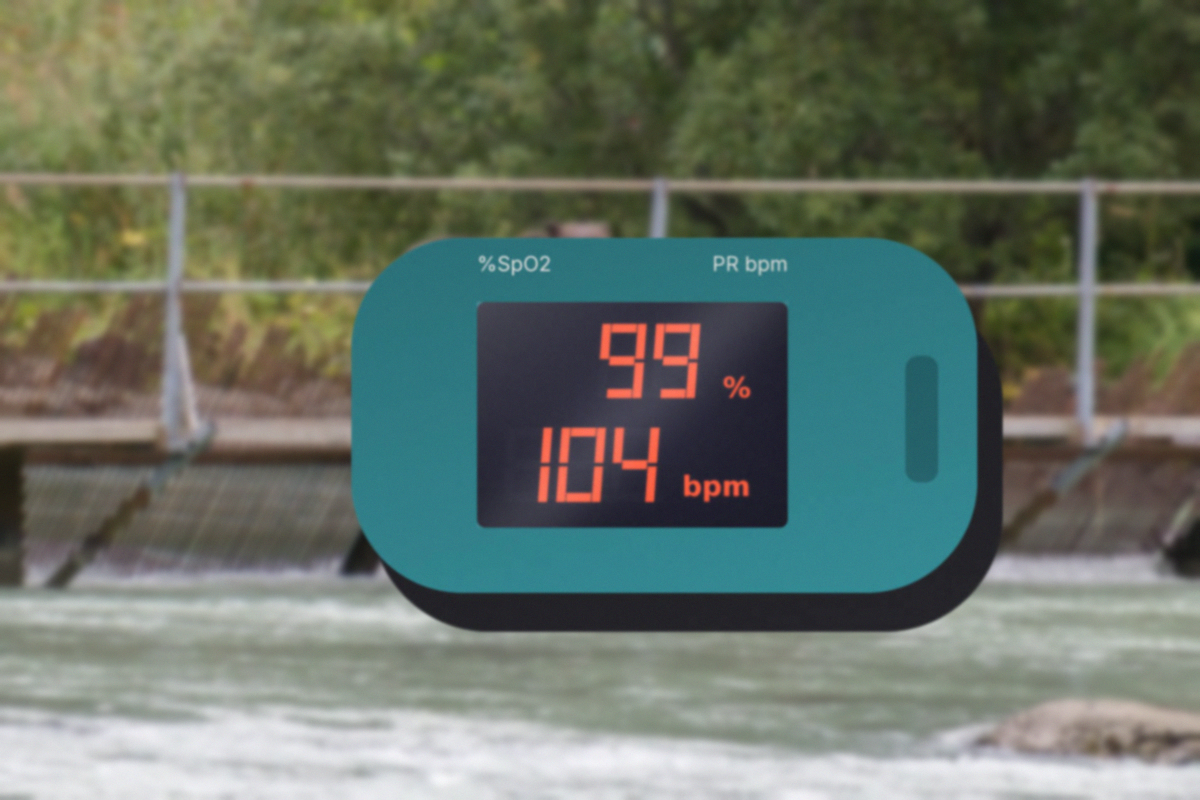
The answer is 99,%
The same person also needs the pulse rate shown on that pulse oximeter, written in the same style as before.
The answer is 104,bpm
